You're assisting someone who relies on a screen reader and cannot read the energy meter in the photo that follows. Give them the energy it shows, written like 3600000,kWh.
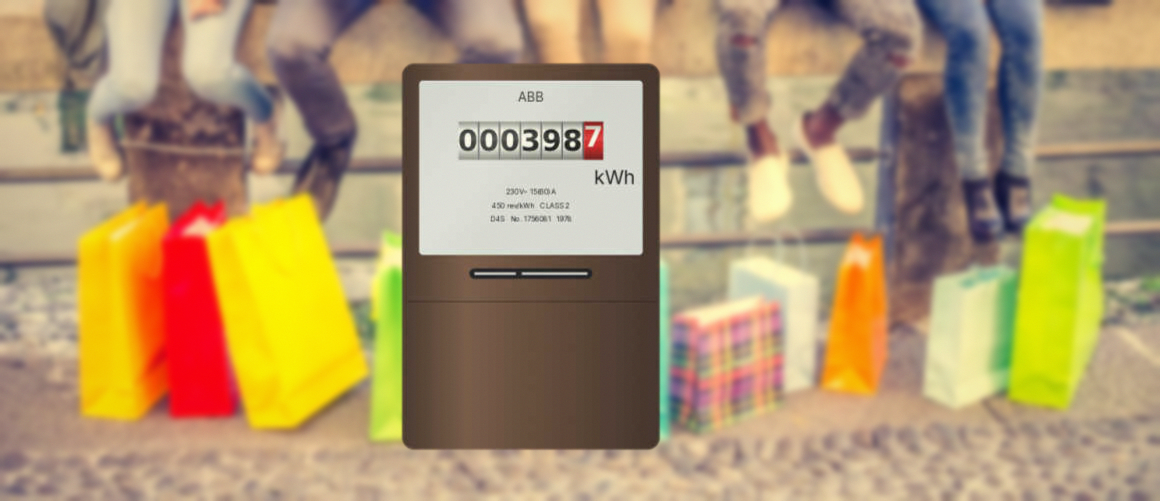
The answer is 398.7,kWh
